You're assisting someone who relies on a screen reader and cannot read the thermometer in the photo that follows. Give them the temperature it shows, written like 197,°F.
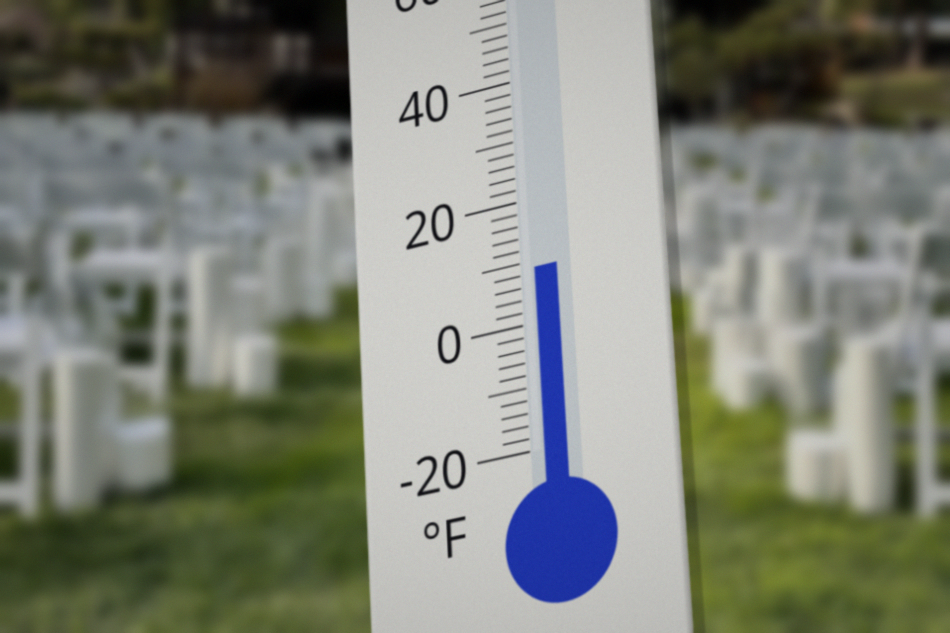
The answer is 9,°F
